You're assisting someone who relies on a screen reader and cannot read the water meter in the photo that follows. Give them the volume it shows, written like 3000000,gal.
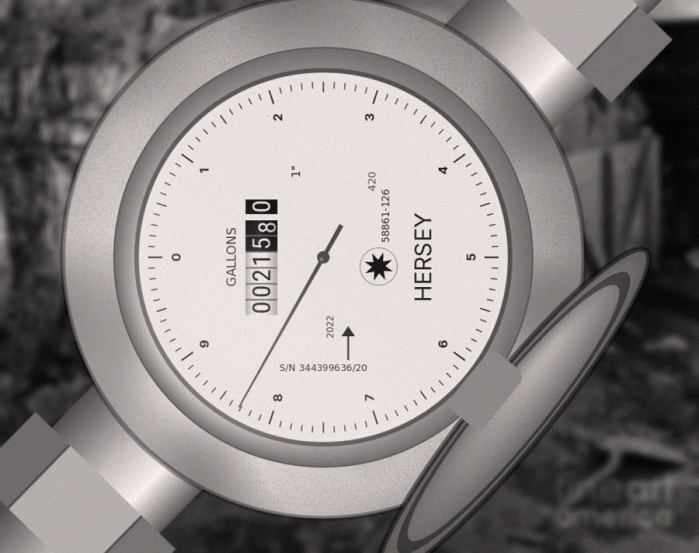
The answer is 21578.3,gal
